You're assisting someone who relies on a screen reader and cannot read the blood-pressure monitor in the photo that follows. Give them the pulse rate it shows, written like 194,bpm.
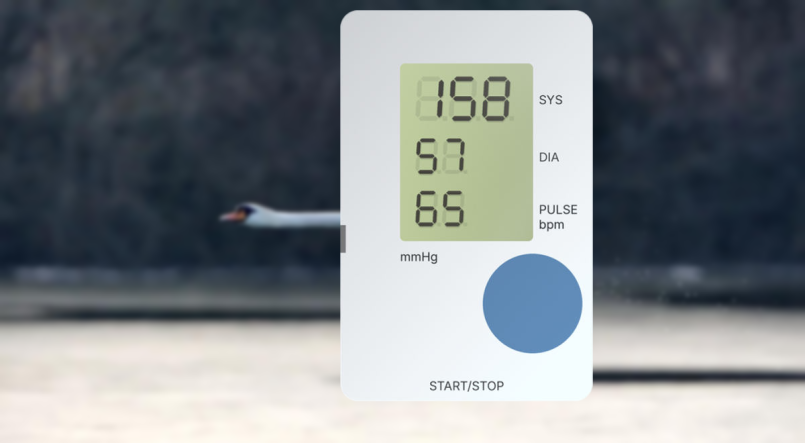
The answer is 65,bpm
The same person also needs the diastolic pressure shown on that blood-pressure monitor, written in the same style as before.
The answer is 57,mmHg
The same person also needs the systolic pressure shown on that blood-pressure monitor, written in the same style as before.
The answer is 158,mmHg
